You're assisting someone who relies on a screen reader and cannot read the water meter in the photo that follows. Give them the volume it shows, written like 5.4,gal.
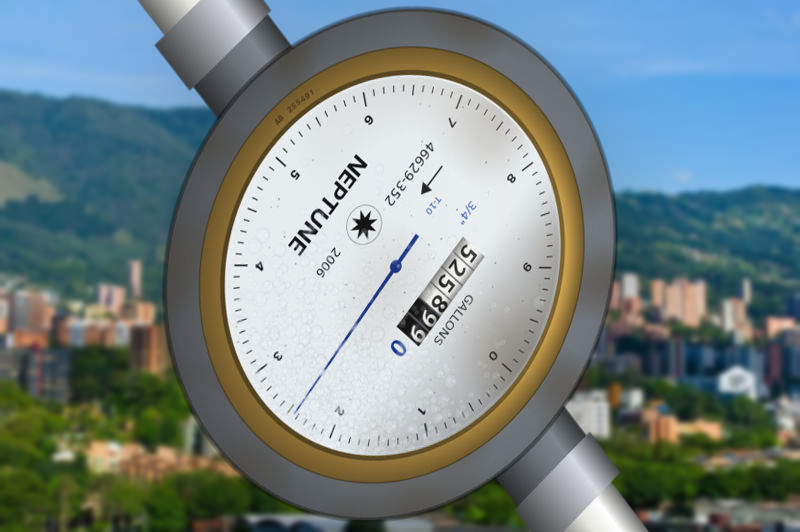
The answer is 5258992.4,gal
